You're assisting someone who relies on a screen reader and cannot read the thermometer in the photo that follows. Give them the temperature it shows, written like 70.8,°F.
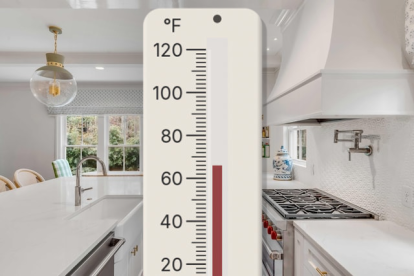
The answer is 66,°F
